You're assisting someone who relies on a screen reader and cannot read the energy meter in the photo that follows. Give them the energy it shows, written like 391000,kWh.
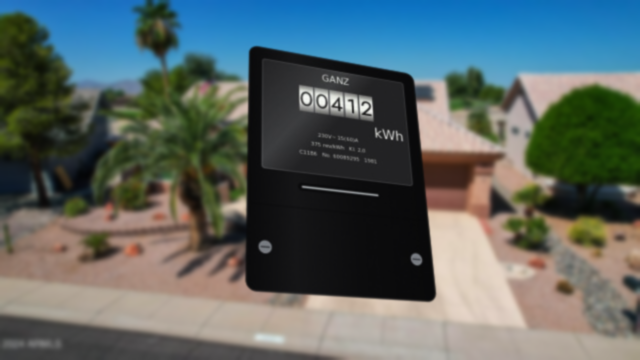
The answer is 412,kWh
